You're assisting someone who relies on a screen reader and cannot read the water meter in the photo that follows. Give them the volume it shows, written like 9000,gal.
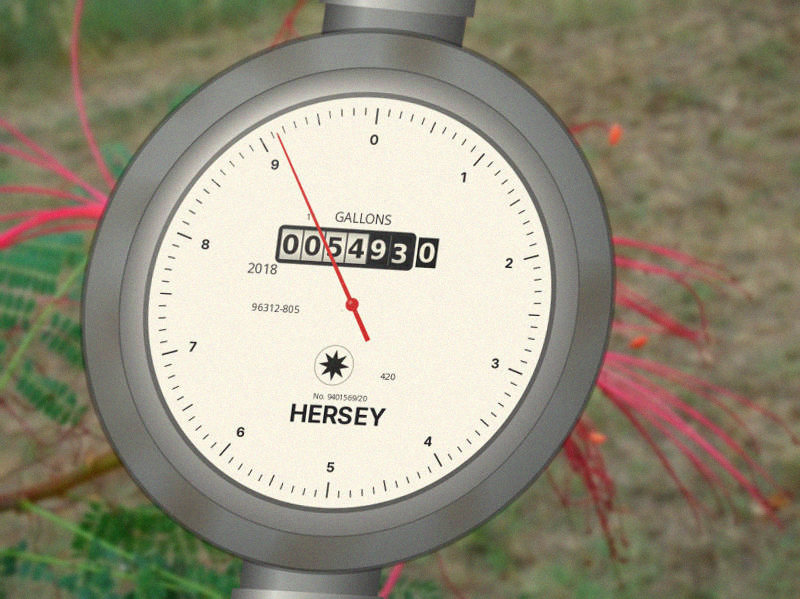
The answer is 54929.1,gal
